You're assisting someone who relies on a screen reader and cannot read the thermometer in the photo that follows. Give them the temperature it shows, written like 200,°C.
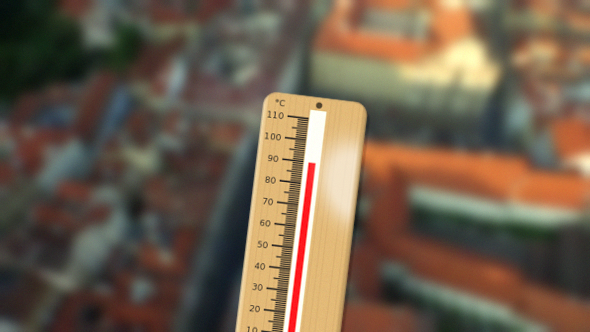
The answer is 90,°C
